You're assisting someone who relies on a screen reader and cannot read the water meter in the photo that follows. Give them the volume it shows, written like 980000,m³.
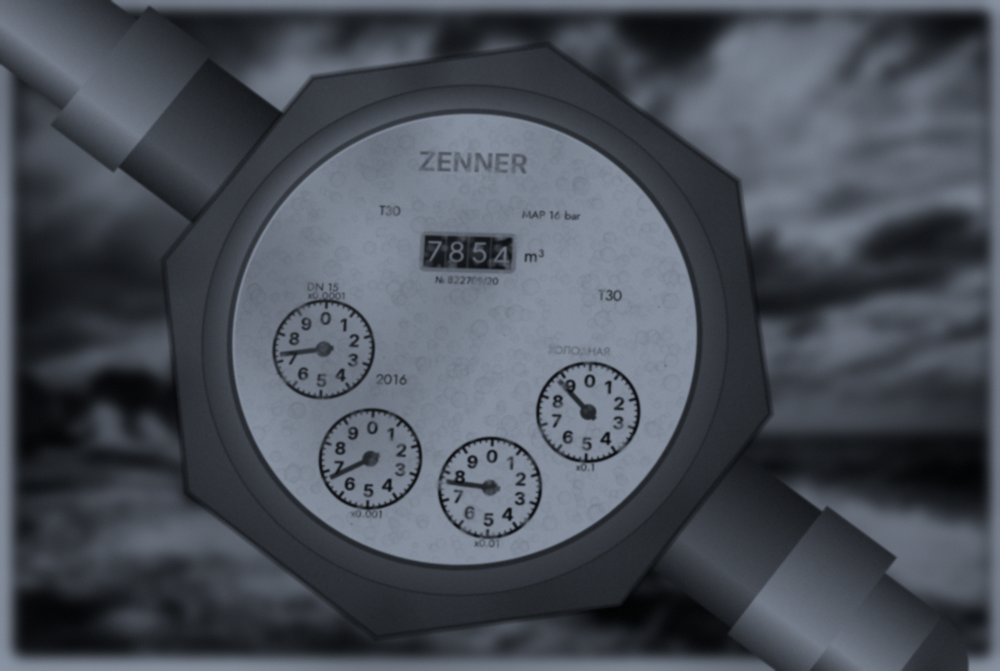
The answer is 7853.8767,m³
